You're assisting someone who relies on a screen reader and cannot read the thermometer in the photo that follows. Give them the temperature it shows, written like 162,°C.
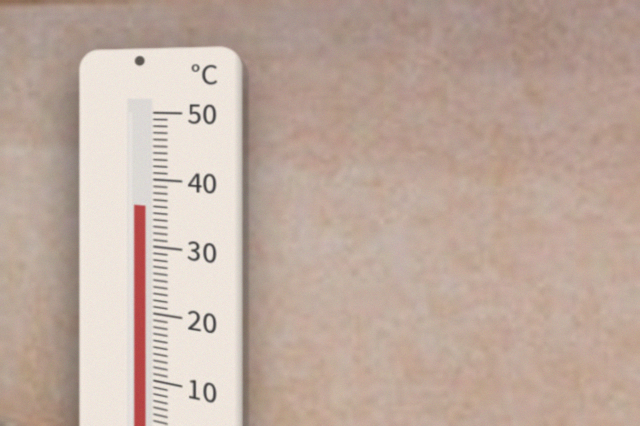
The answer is 36,°C
